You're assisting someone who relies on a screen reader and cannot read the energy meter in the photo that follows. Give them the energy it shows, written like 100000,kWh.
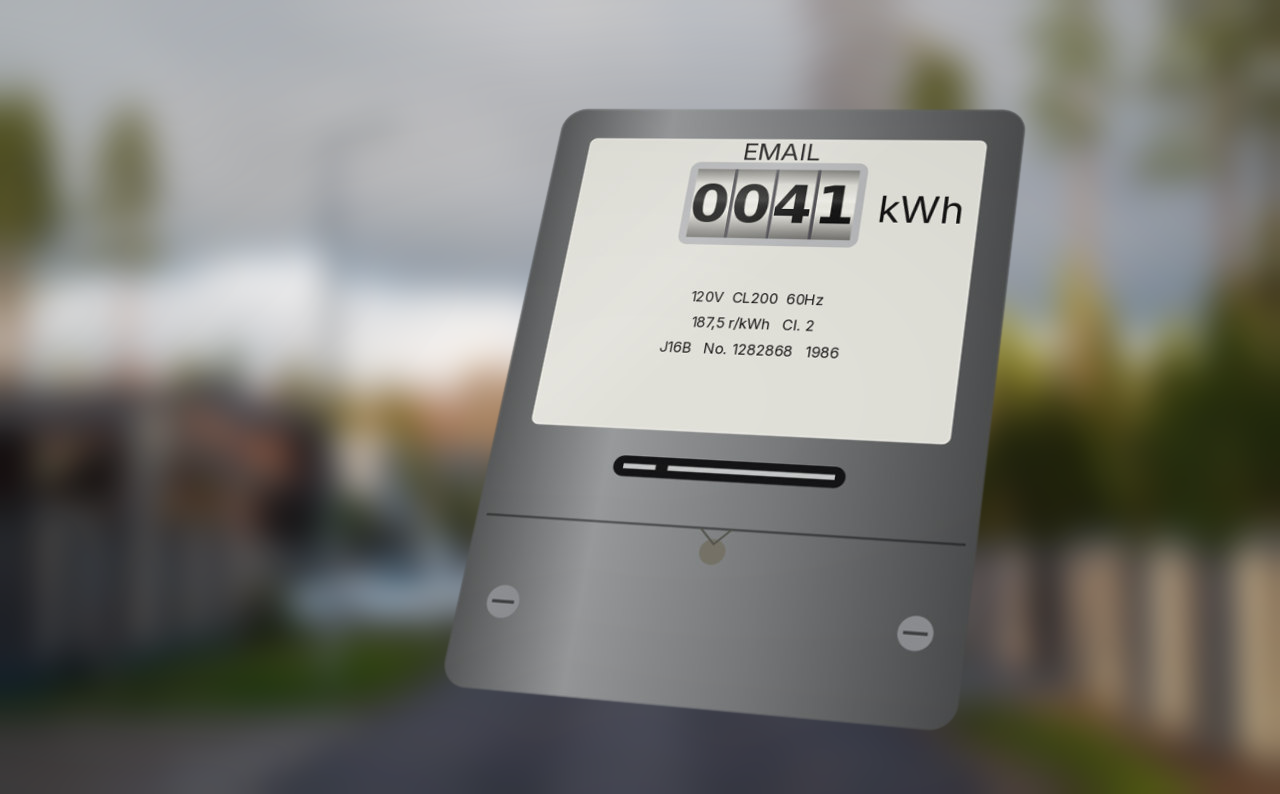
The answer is 41,kWh
